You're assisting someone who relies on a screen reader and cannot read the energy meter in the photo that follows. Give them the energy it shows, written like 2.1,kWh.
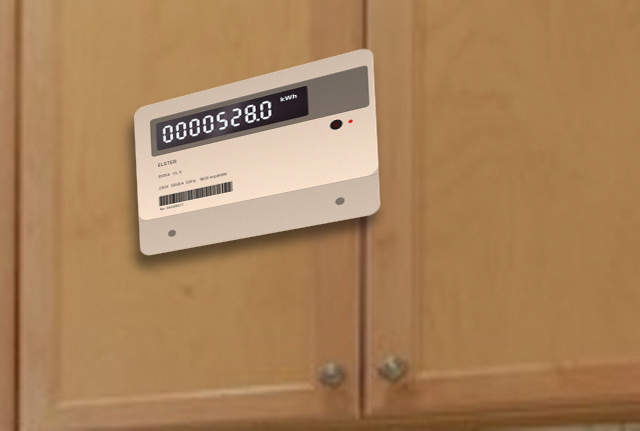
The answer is 528.0,kWh
